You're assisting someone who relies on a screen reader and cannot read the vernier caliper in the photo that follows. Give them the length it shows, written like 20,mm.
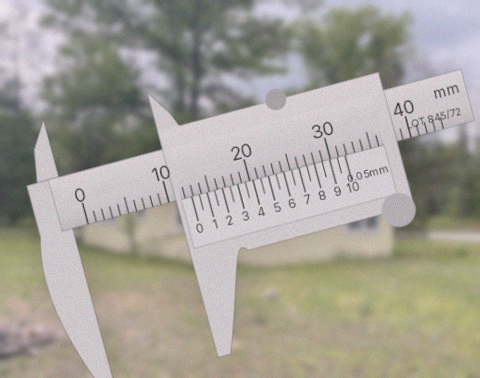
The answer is 12.8,mm
